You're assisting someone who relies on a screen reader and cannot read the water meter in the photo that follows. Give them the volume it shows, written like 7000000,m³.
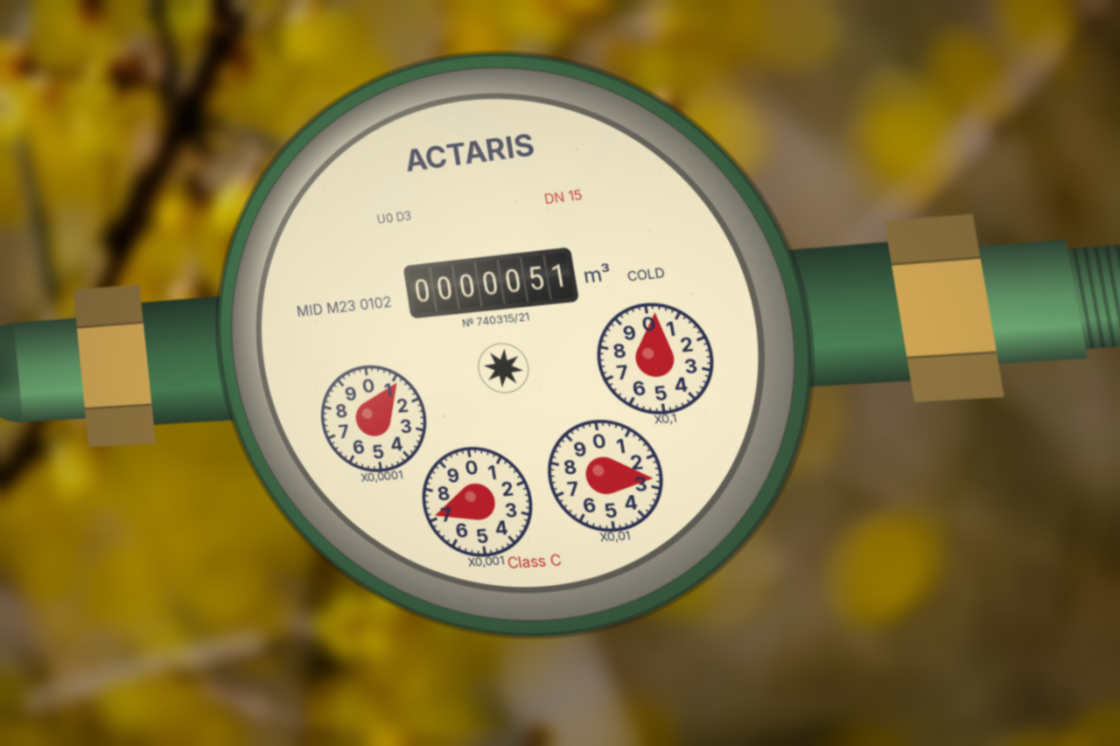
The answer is 51.0271,m³
